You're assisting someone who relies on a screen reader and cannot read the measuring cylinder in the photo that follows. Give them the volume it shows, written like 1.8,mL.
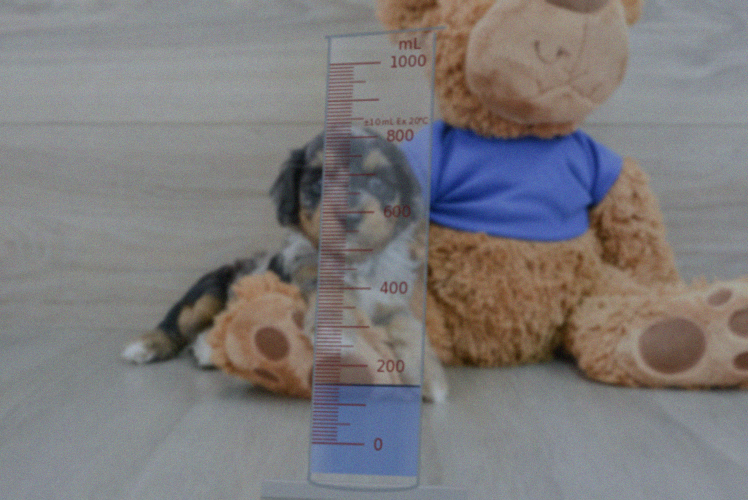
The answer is 150,mL
